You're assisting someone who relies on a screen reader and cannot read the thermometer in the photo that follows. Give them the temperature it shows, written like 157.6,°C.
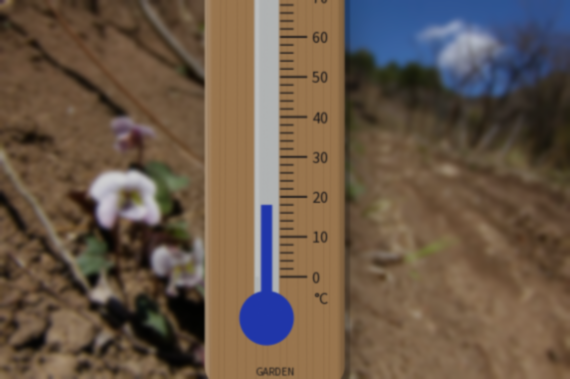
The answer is 18,°C
